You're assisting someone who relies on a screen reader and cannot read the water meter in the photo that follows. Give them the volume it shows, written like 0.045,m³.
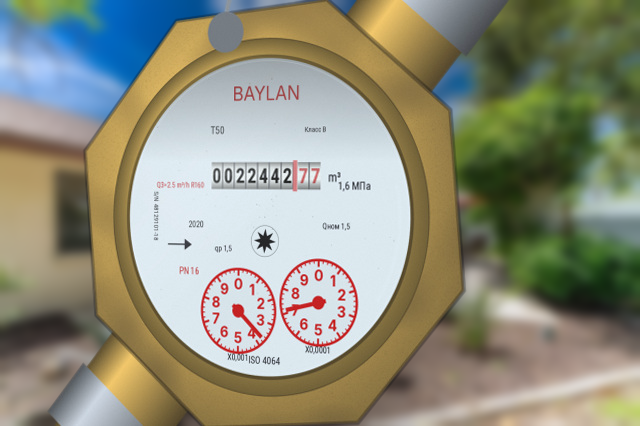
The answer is 22442.7737,m³
